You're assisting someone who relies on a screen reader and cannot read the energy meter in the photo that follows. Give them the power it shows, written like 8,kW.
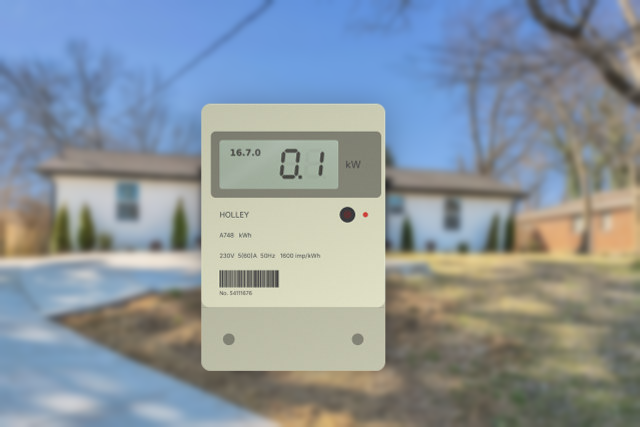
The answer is 0.1,kW
